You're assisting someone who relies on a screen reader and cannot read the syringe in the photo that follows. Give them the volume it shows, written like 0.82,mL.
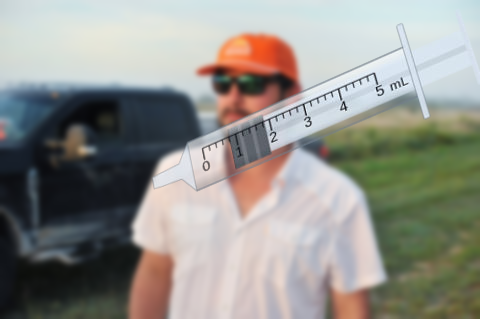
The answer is 0.8,mL
